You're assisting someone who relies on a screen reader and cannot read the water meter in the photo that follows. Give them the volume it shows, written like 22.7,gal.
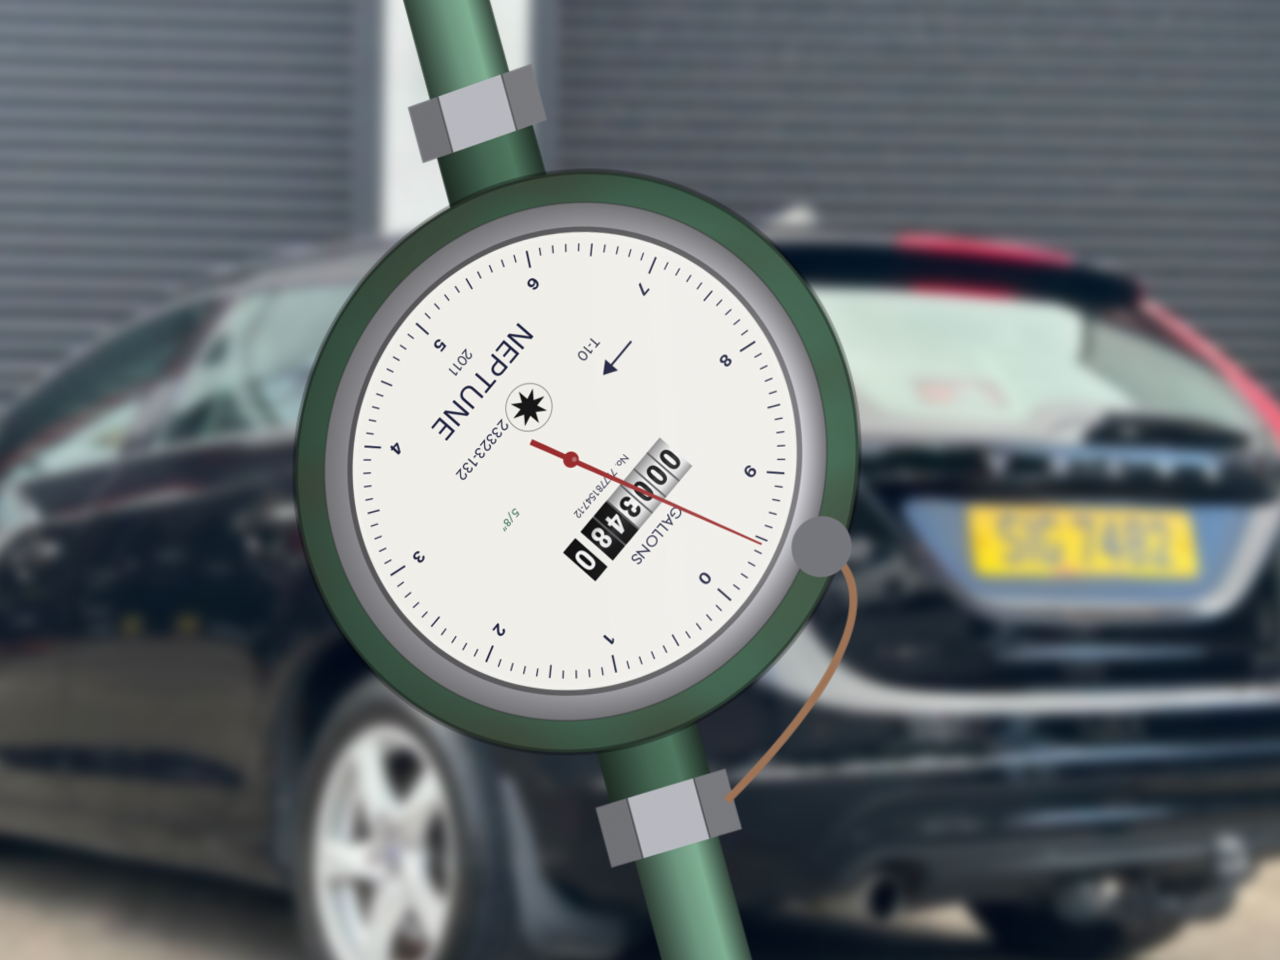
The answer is 3479.5,gal
